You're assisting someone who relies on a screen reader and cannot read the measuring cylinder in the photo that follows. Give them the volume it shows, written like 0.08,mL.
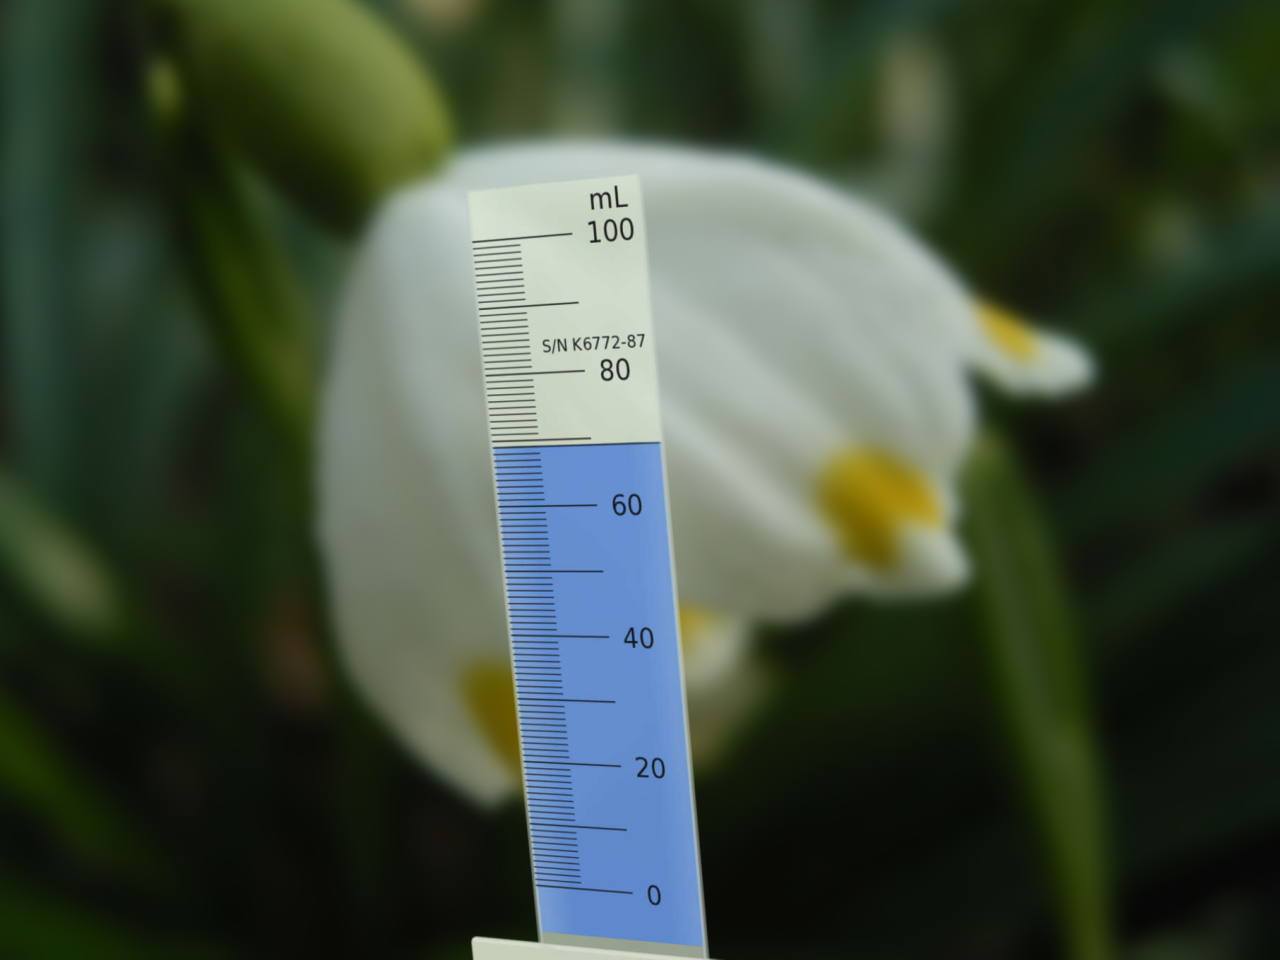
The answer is 69,mL
